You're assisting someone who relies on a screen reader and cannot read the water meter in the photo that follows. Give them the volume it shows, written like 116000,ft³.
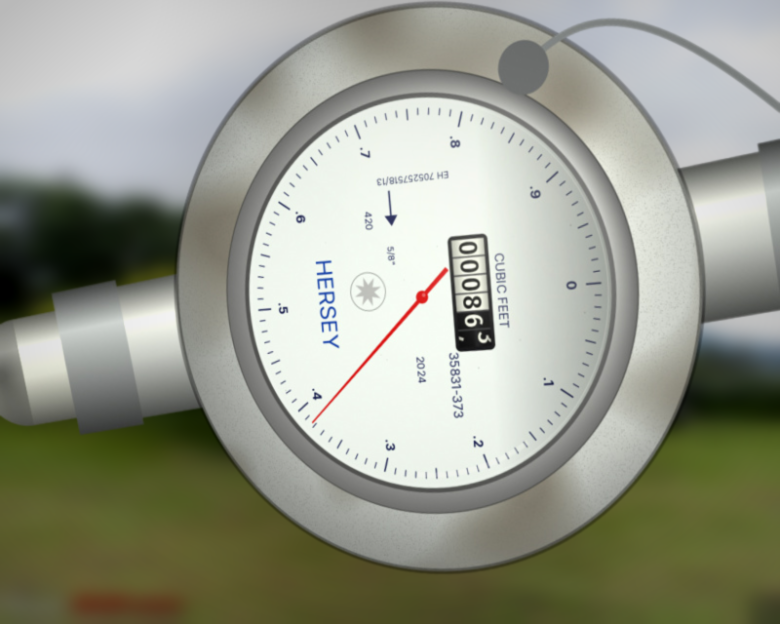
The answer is 863.38,ft³
